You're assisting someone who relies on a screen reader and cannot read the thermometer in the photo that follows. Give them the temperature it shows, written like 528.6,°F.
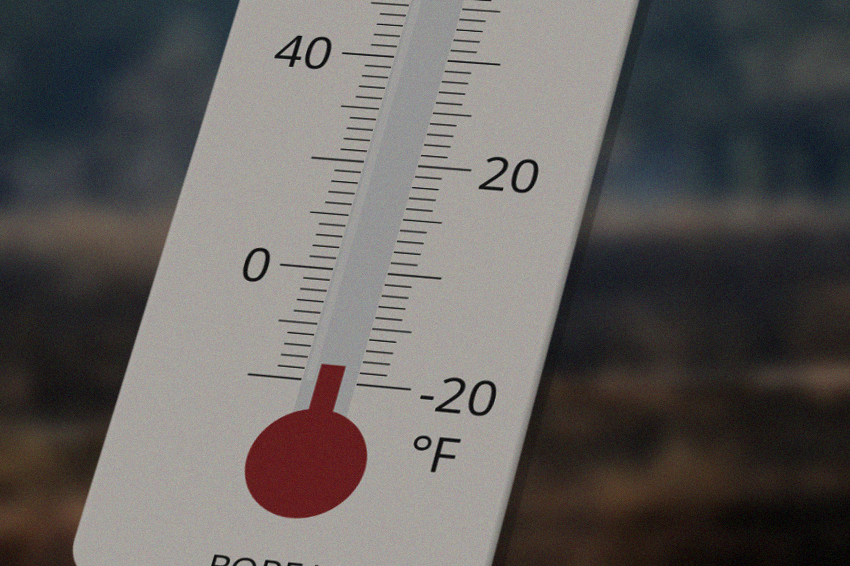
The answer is -17,°F
